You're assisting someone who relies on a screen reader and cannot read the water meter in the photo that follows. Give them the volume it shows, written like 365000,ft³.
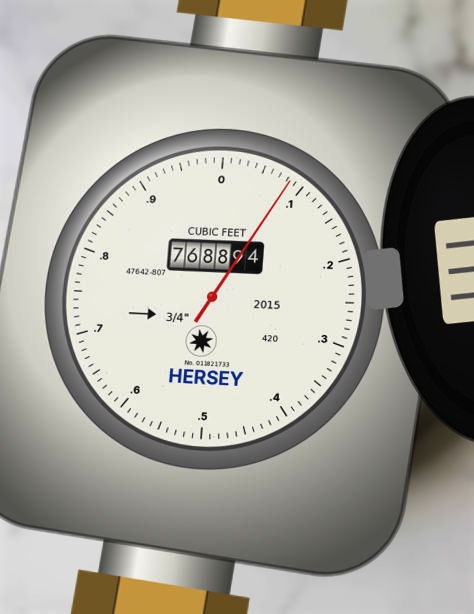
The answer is 768894.08,ft³
